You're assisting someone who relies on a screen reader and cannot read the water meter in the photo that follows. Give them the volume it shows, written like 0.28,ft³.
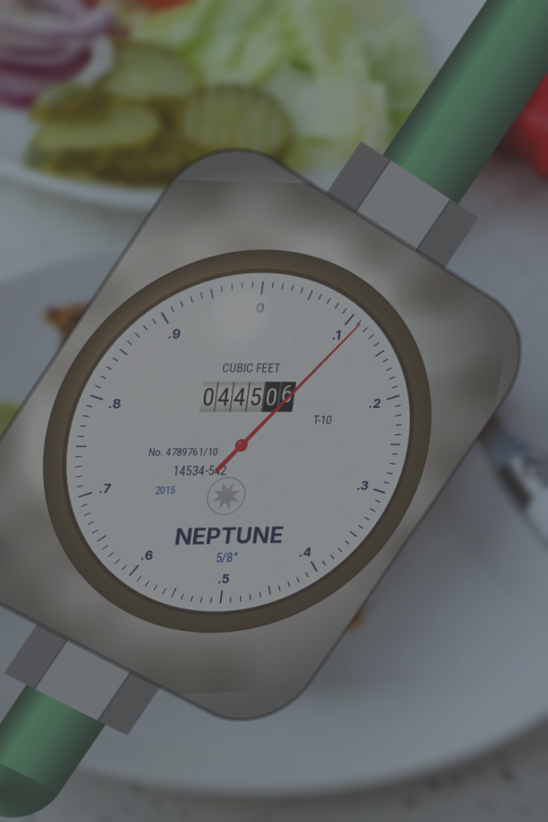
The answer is 44506.11,ft³
